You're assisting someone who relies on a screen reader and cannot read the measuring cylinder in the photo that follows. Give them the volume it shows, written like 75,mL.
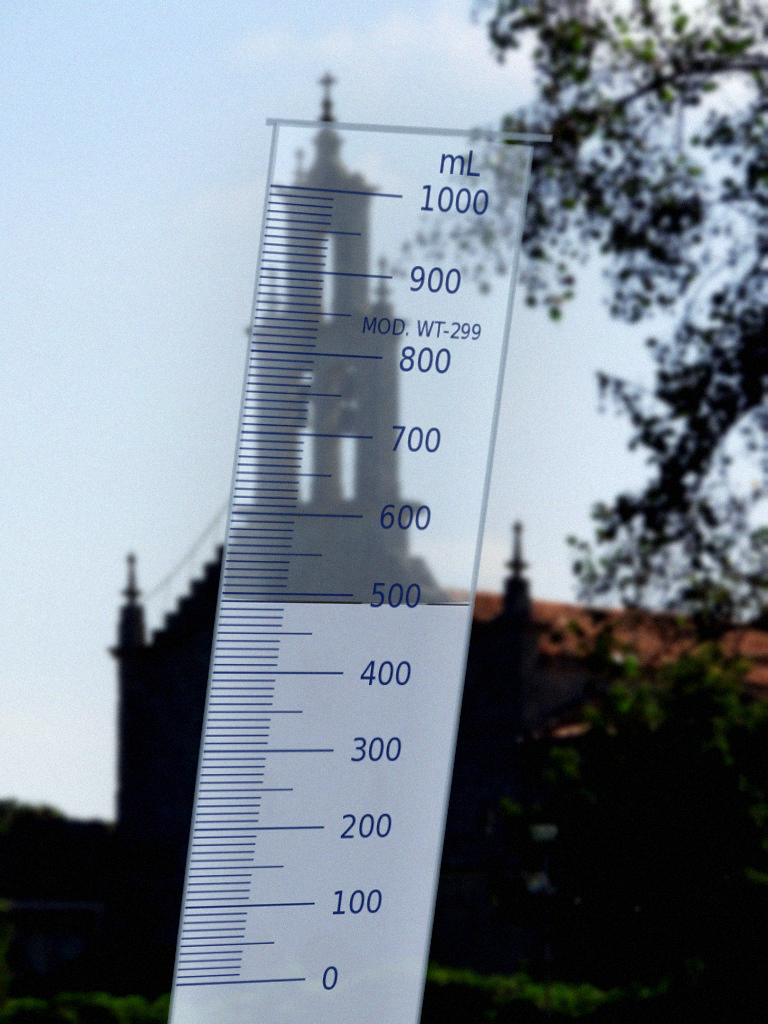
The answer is 490,mL
